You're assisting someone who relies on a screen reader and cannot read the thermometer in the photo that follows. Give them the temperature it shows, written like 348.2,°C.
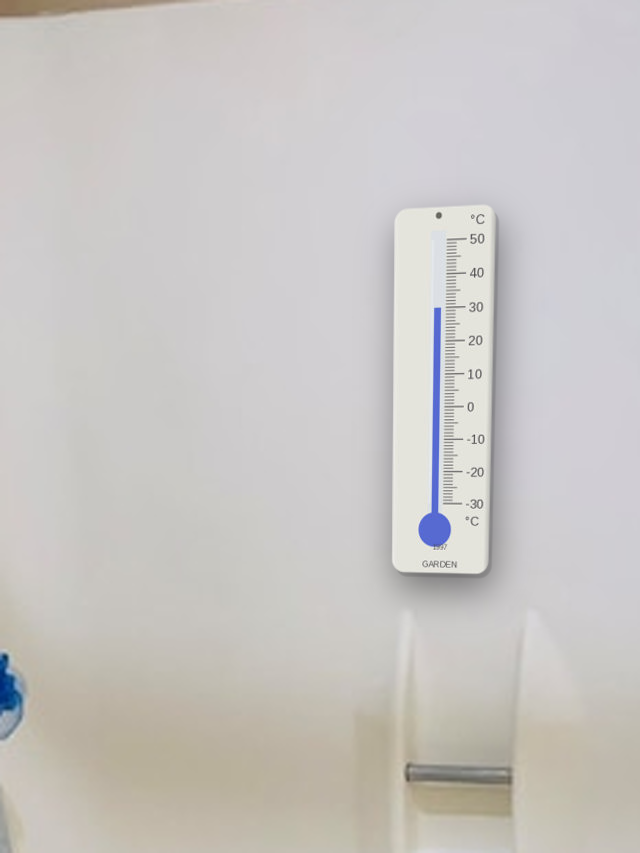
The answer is 30,°C
